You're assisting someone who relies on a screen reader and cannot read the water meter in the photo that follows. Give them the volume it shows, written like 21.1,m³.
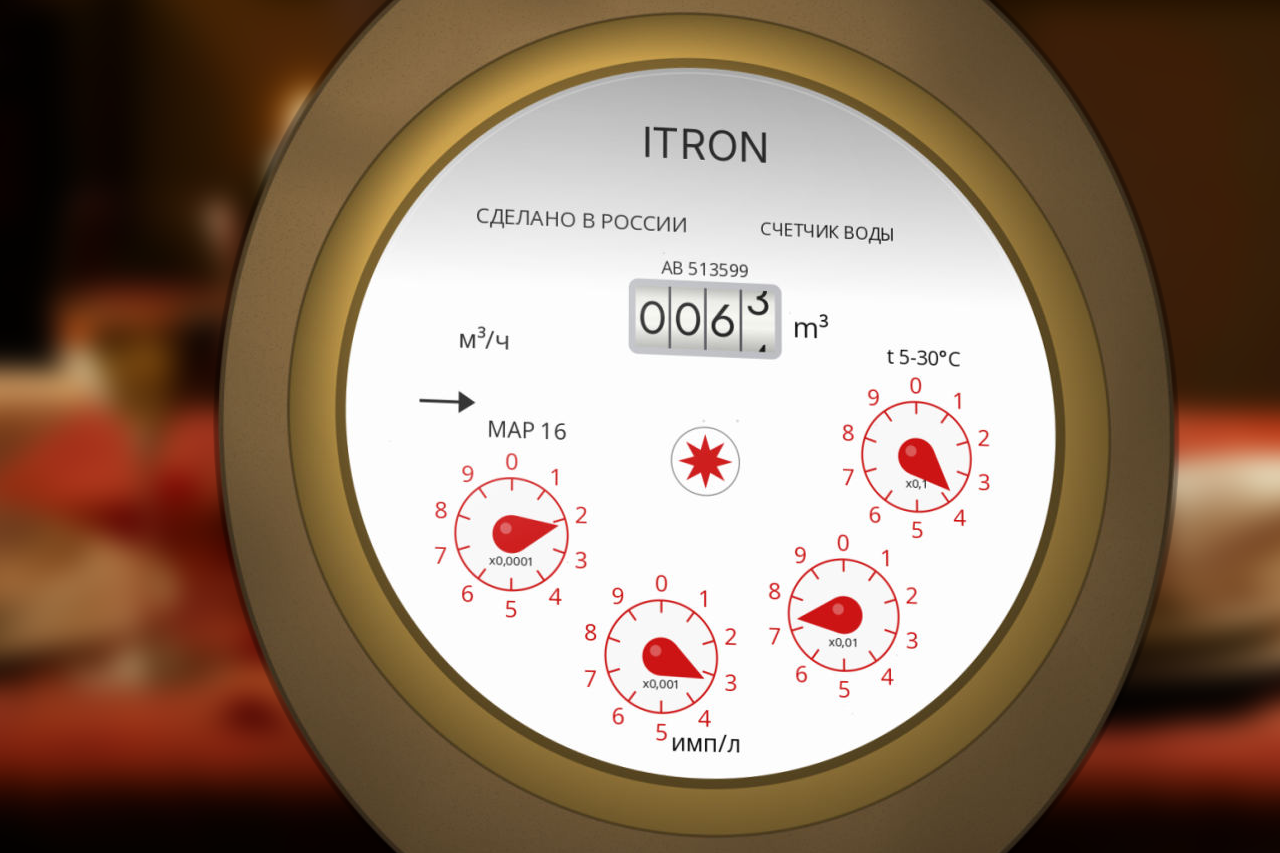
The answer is 63.3732,m³
